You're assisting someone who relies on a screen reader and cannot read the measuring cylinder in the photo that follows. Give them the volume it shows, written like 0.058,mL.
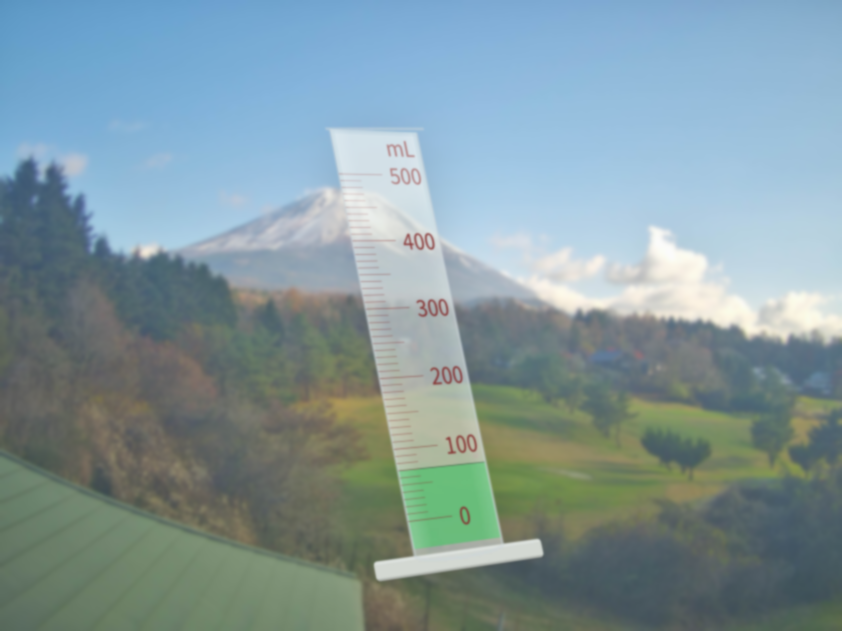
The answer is 70,mL
